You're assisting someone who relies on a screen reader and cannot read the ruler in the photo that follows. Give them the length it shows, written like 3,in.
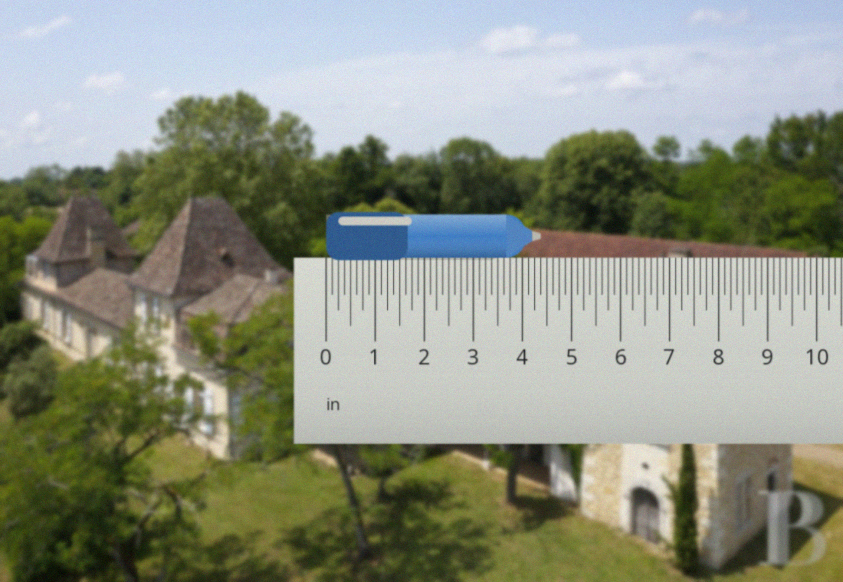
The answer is 4.375,in
